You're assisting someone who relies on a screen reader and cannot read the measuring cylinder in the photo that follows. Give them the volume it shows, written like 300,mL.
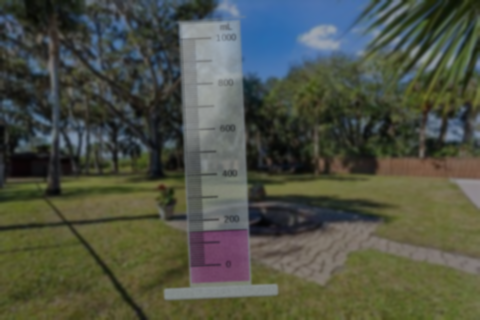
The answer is 150,mL
